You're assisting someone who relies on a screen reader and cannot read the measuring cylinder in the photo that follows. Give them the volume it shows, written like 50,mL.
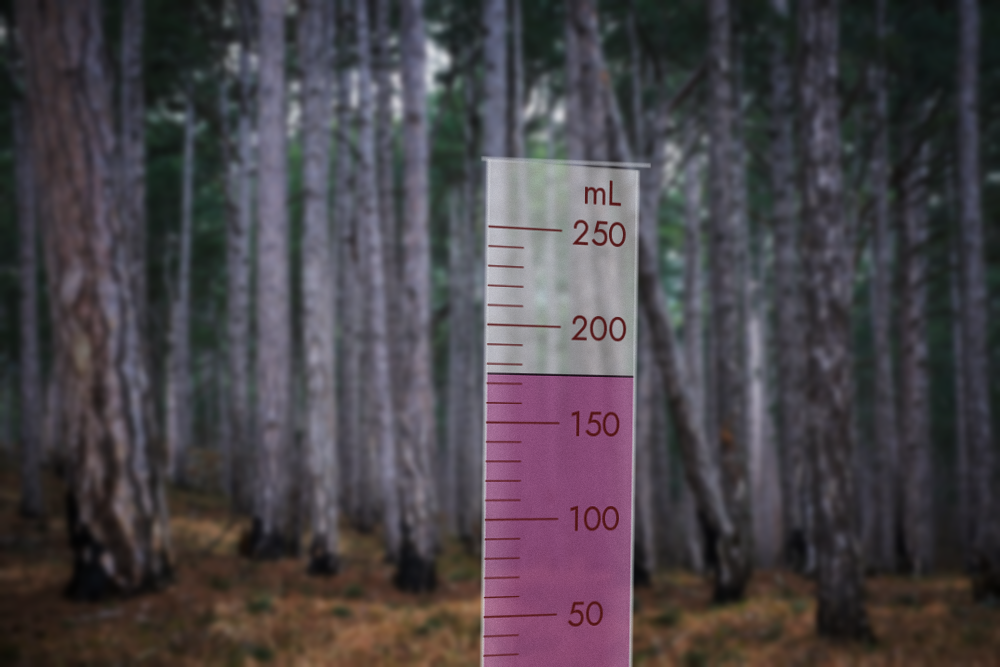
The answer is 175,mL
